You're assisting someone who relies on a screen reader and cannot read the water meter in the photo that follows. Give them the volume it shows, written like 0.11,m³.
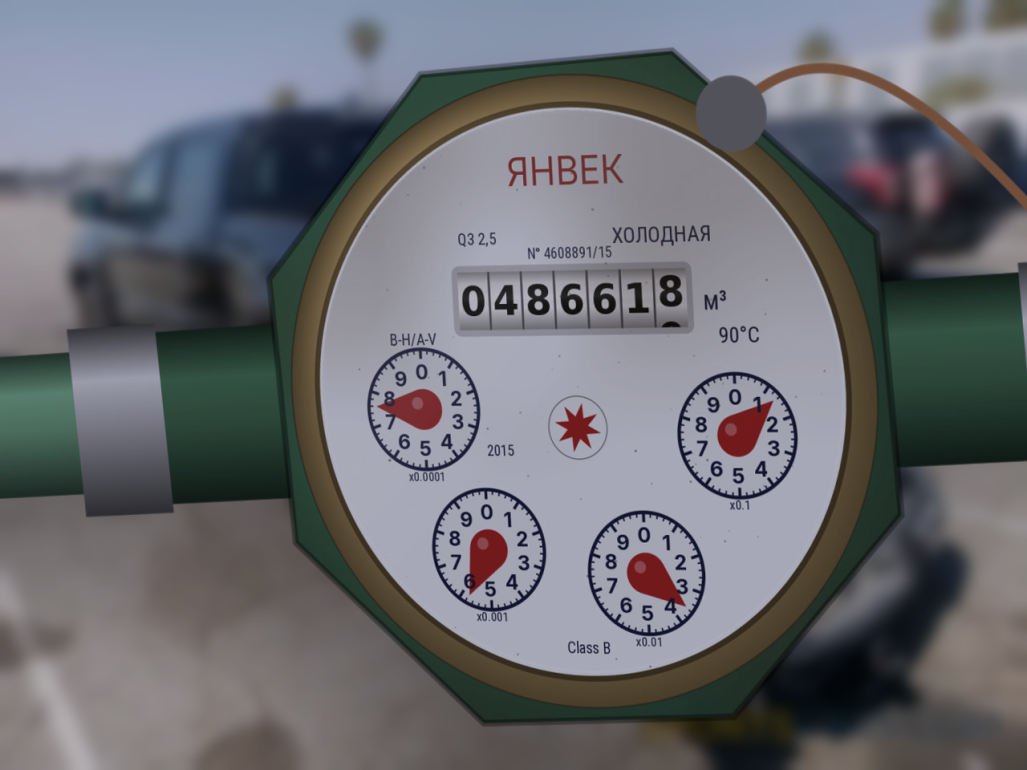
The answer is 486618.1357,m³
